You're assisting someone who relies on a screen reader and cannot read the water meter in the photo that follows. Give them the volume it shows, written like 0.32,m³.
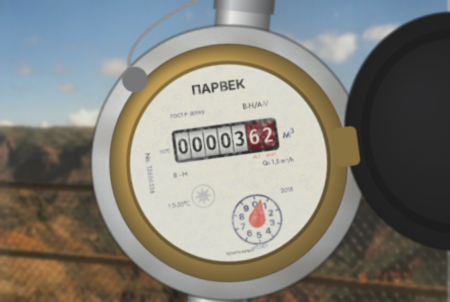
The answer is 3.620,m³
